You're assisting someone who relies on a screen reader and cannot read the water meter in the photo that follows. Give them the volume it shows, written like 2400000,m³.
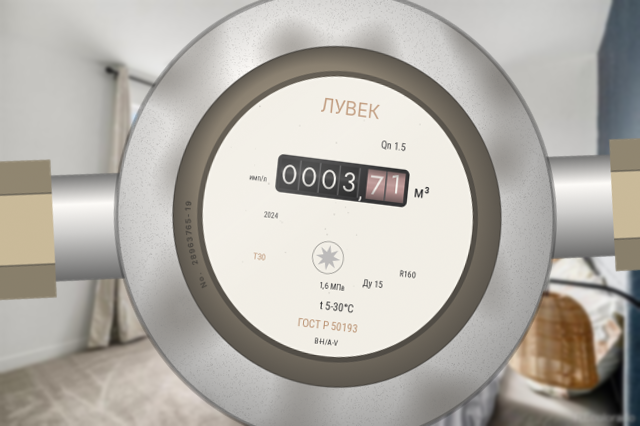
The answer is 3.71,m³
